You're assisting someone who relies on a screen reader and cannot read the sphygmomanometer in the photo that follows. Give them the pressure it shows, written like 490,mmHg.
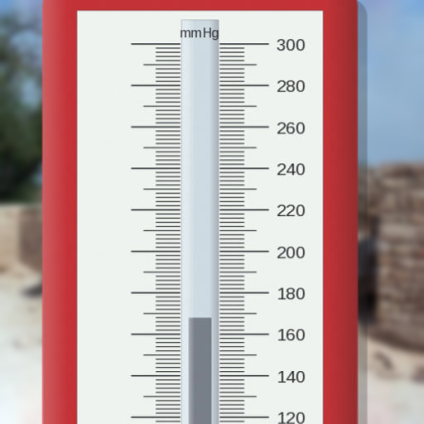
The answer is 168,mmHg
